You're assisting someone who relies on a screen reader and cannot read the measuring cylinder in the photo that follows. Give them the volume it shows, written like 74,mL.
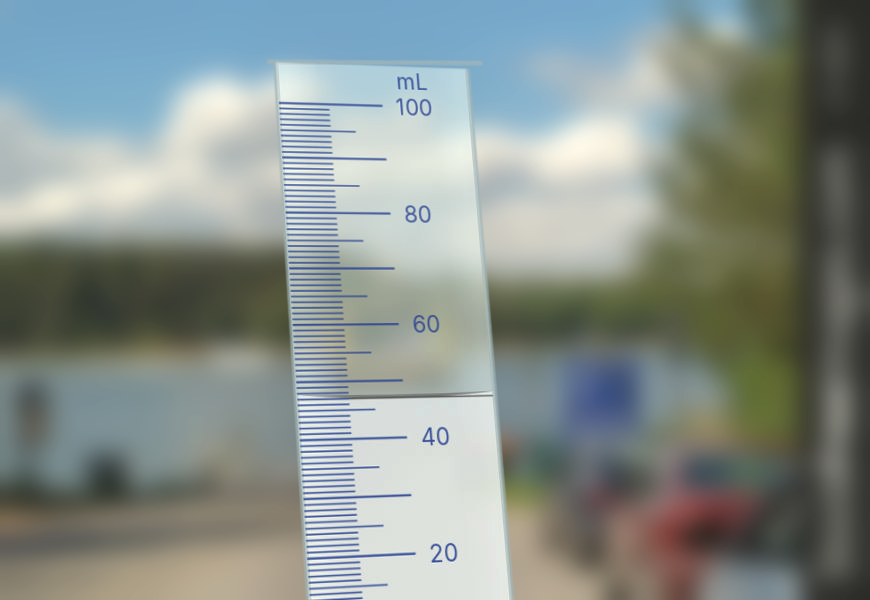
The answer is 47,mL
